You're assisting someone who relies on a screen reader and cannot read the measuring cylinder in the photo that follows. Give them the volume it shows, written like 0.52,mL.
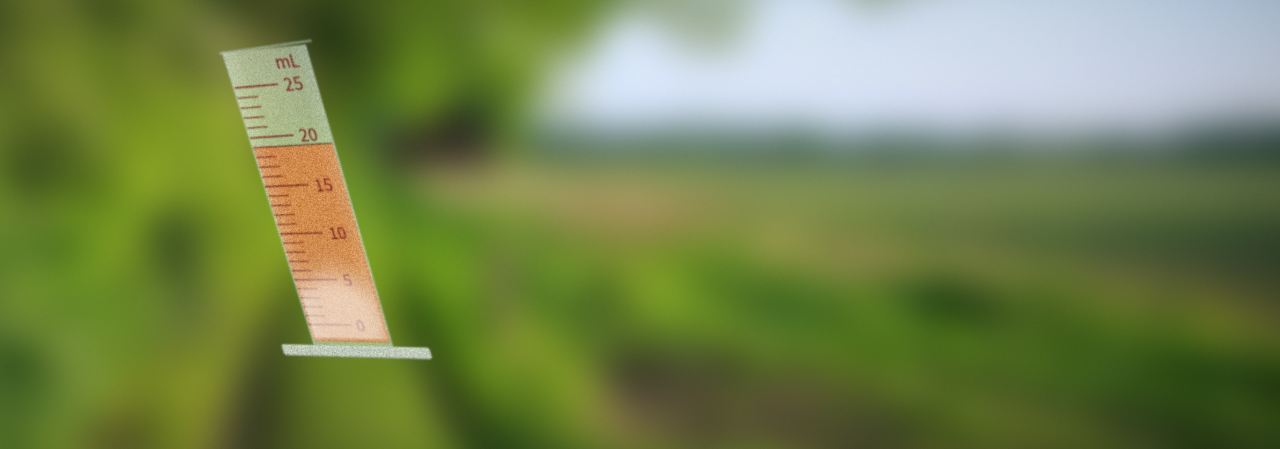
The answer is 19,mL
